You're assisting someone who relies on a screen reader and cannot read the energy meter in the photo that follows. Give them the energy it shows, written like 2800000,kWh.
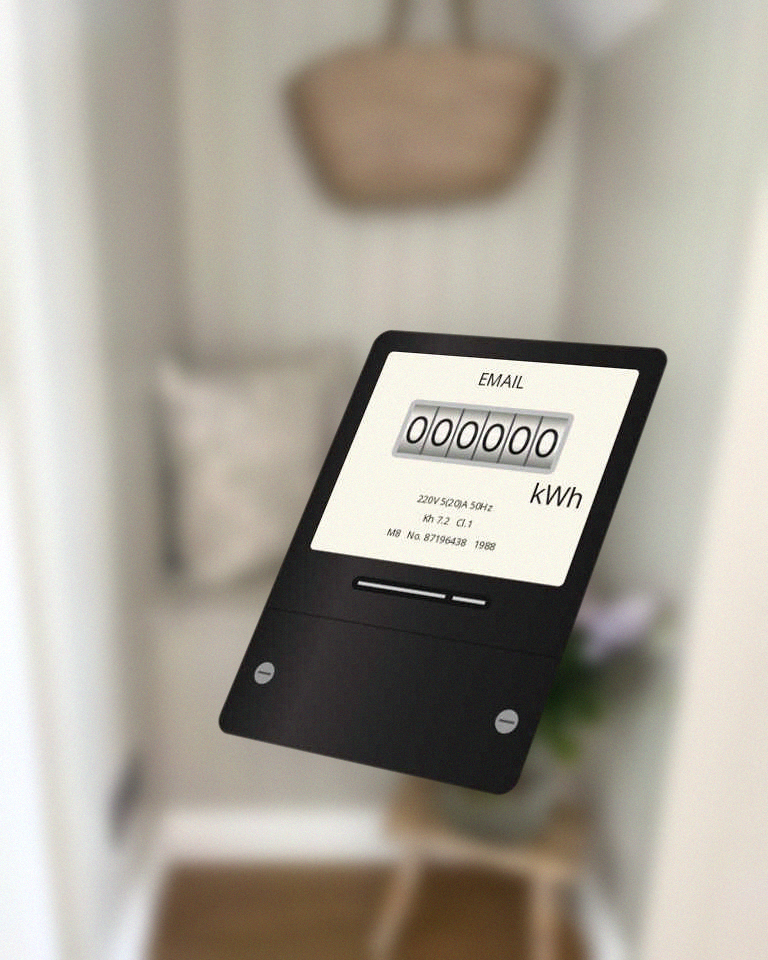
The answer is 0,kWh
